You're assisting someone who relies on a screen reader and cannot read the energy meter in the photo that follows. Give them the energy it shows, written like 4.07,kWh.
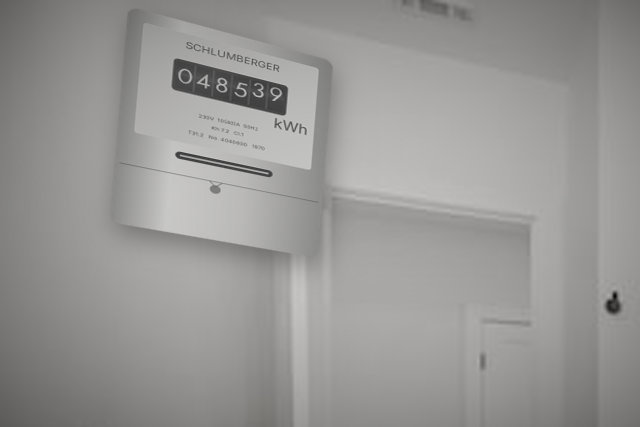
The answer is 48539,kWh
